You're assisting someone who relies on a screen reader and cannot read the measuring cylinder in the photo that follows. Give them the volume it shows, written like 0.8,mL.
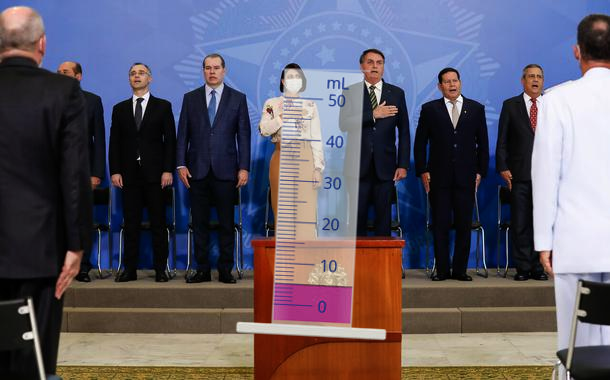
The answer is 5,mL
